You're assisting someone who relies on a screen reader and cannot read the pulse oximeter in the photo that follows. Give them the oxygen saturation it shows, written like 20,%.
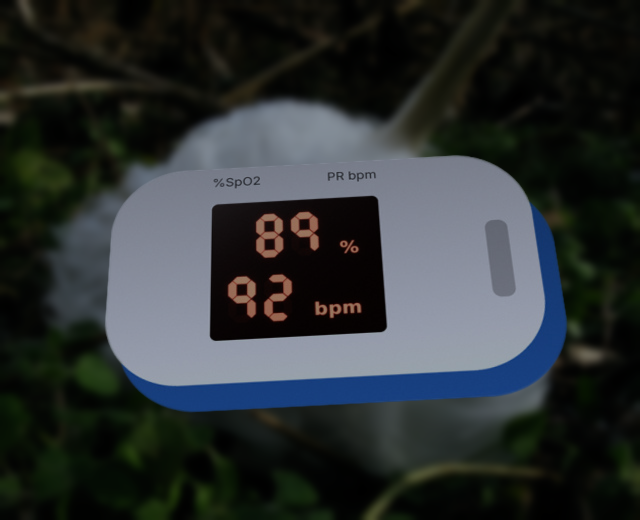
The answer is 89,%
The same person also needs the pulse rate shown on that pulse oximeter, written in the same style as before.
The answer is 92,bpm
